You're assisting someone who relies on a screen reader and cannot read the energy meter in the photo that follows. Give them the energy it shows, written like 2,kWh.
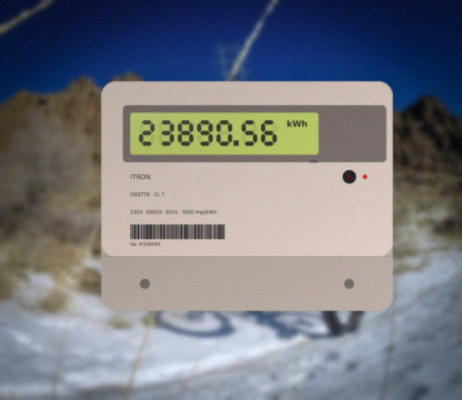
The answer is 23890.56,kWh
